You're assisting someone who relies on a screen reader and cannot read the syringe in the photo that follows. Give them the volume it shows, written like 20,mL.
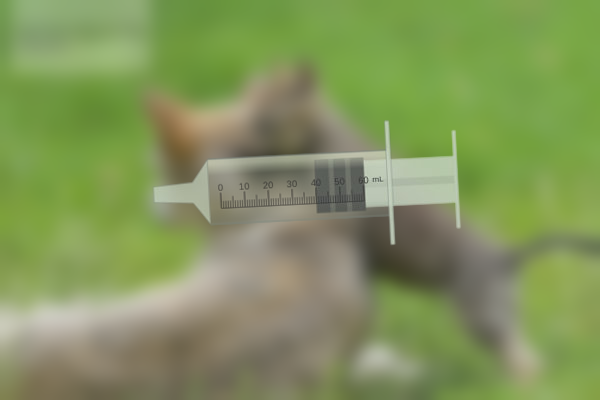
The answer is 40,mL
